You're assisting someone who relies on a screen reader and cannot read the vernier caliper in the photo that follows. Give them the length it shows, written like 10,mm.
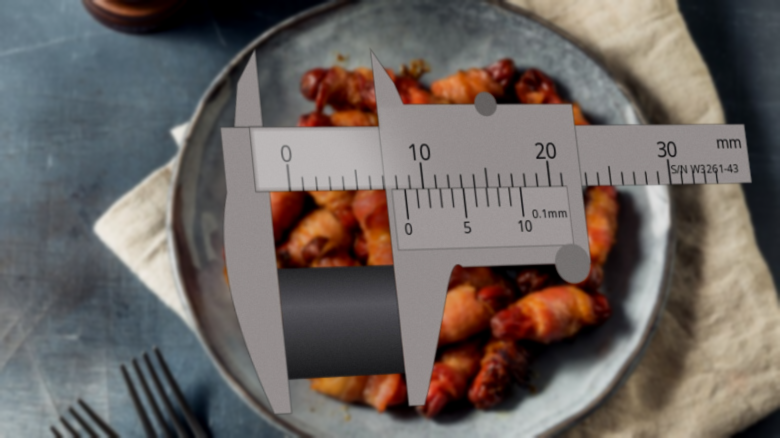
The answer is 8.6,mm
